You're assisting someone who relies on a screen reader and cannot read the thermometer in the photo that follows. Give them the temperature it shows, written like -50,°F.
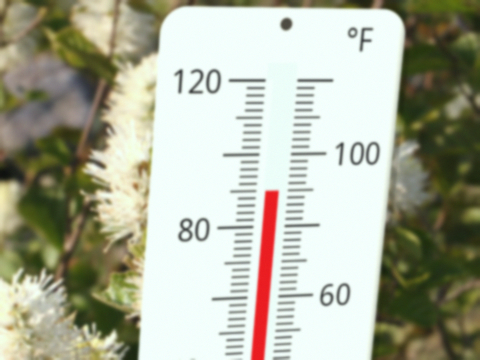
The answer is 90,°F
